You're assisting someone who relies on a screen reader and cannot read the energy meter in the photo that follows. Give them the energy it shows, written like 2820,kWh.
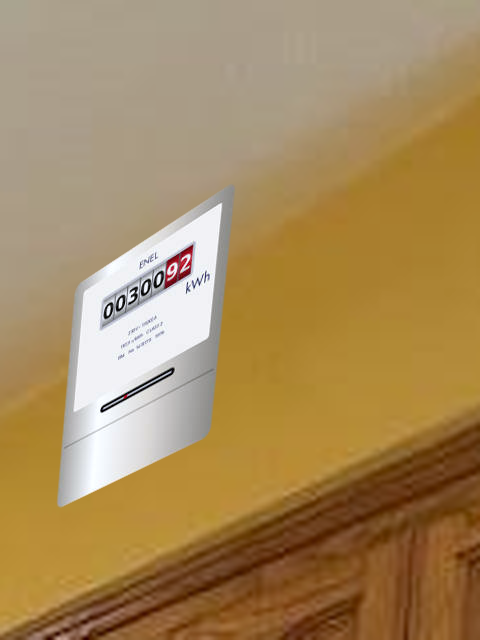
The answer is 300.92,kWh
